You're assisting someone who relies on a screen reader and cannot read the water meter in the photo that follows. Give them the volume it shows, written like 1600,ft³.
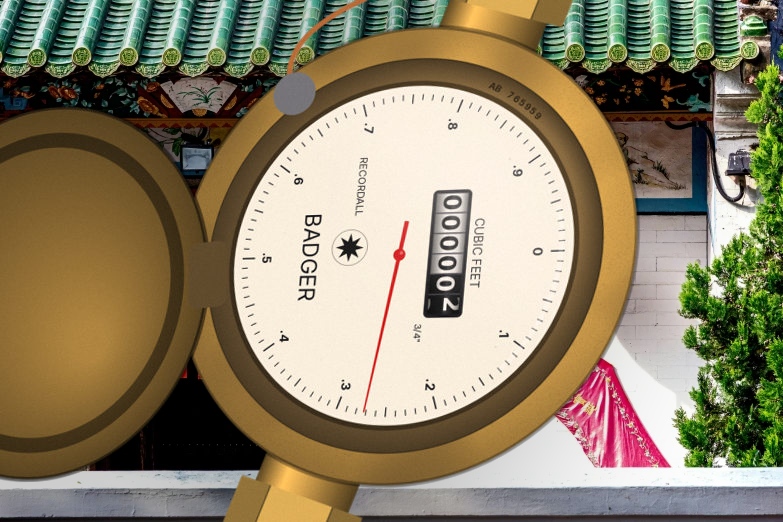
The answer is 2.27,ft³
